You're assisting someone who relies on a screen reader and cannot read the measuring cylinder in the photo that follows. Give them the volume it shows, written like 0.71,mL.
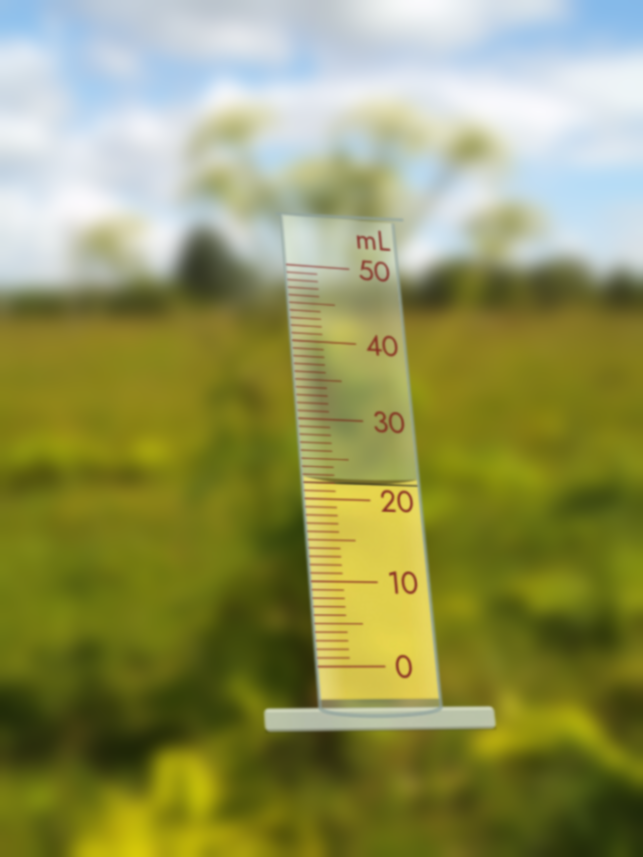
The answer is 22,mL
